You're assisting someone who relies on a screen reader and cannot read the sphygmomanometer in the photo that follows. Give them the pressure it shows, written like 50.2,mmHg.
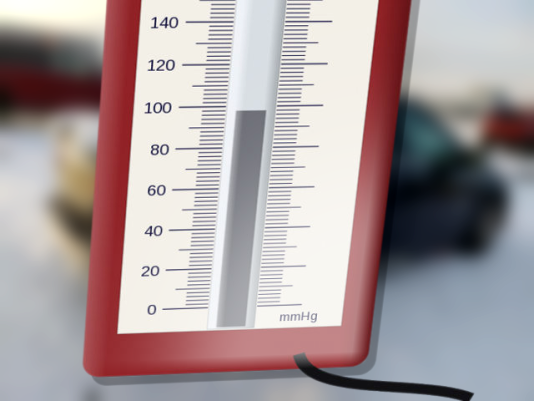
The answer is 98,mmHg
